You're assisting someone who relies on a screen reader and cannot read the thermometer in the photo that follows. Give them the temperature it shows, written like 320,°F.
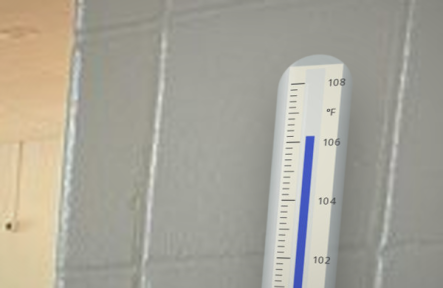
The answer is 106.2,°F
